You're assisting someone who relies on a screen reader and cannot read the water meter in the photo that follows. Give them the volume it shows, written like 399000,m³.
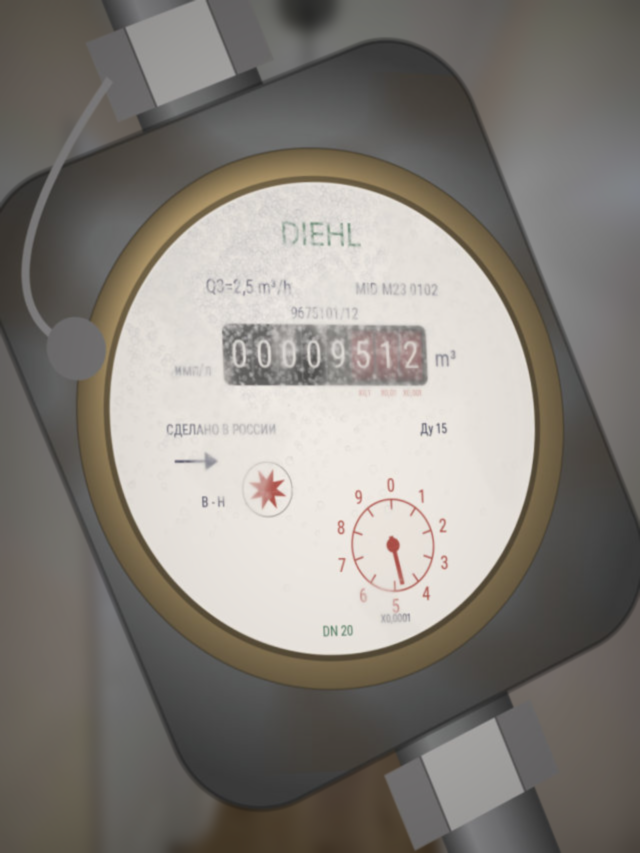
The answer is 9.5124,m³
